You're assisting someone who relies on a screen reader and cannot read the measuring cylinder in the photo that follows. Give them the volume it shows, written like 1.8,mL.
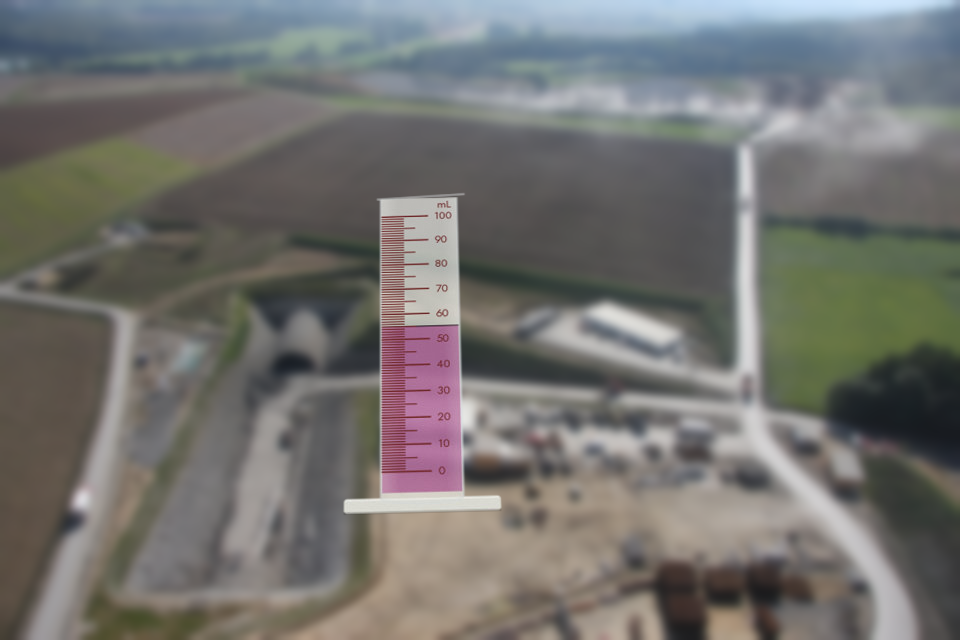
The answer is 55,mL
